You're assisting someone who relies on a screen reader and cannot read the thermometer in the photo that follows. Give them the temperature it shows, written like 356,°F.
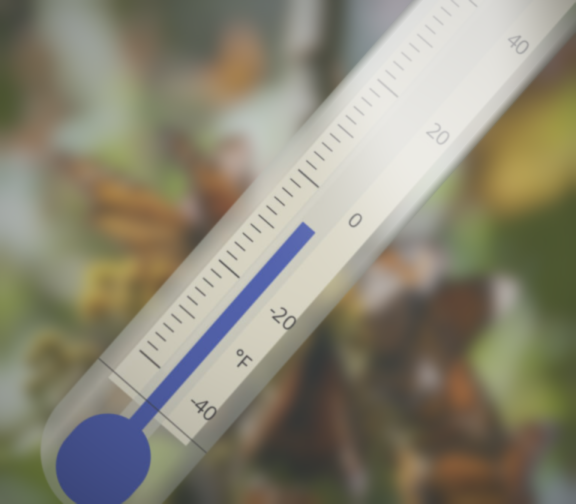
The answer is -6,°F
